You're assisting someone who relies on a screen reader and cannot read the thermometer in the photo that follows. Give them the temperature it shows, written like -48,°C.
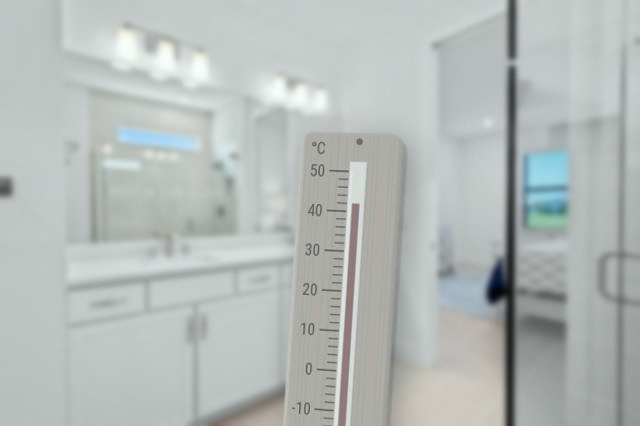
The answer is 42,°C
